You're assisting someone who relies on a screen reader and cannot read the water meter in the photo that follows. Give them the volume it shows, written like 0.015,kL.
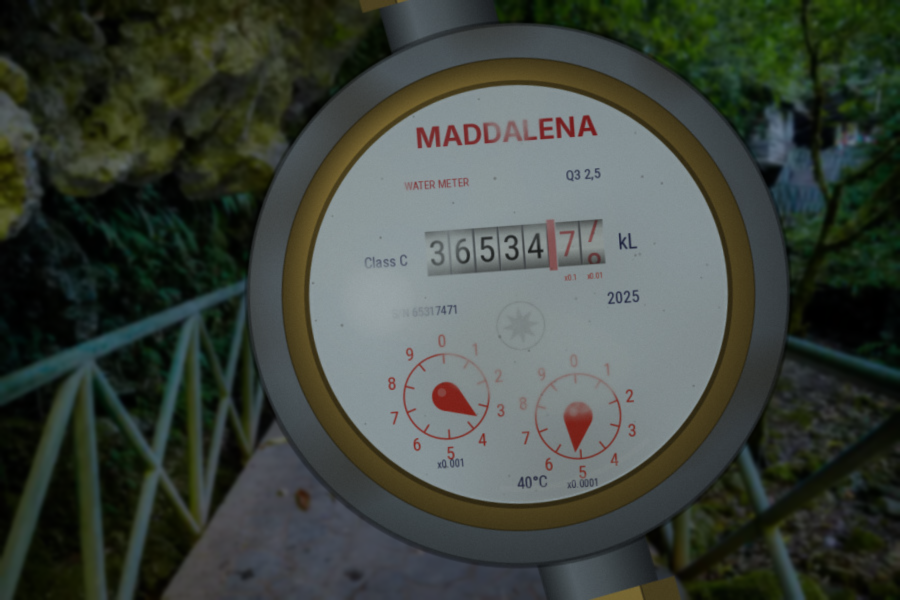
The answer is 36534.7735,kL
